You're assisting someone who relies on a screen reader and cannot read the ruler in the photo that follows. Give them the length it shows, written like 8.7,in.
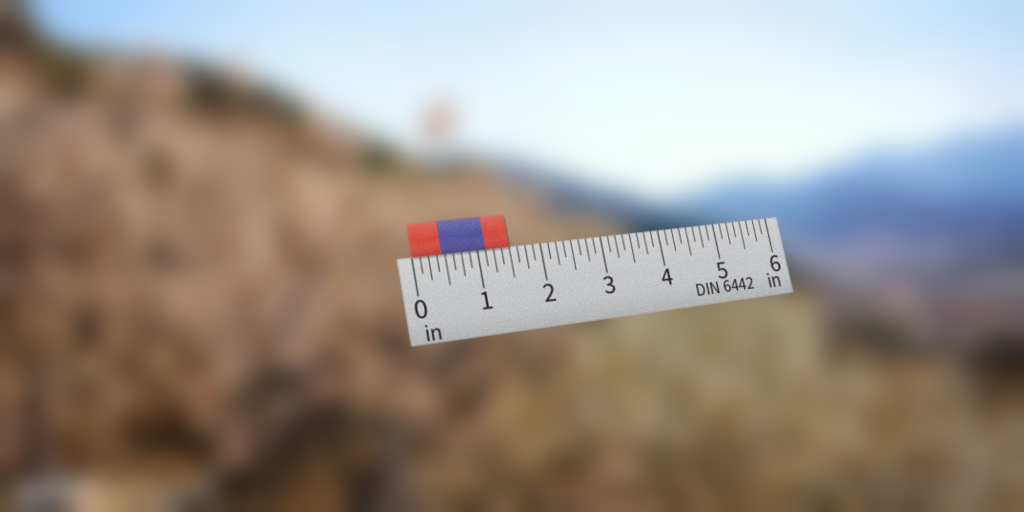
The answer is 1.5,in
